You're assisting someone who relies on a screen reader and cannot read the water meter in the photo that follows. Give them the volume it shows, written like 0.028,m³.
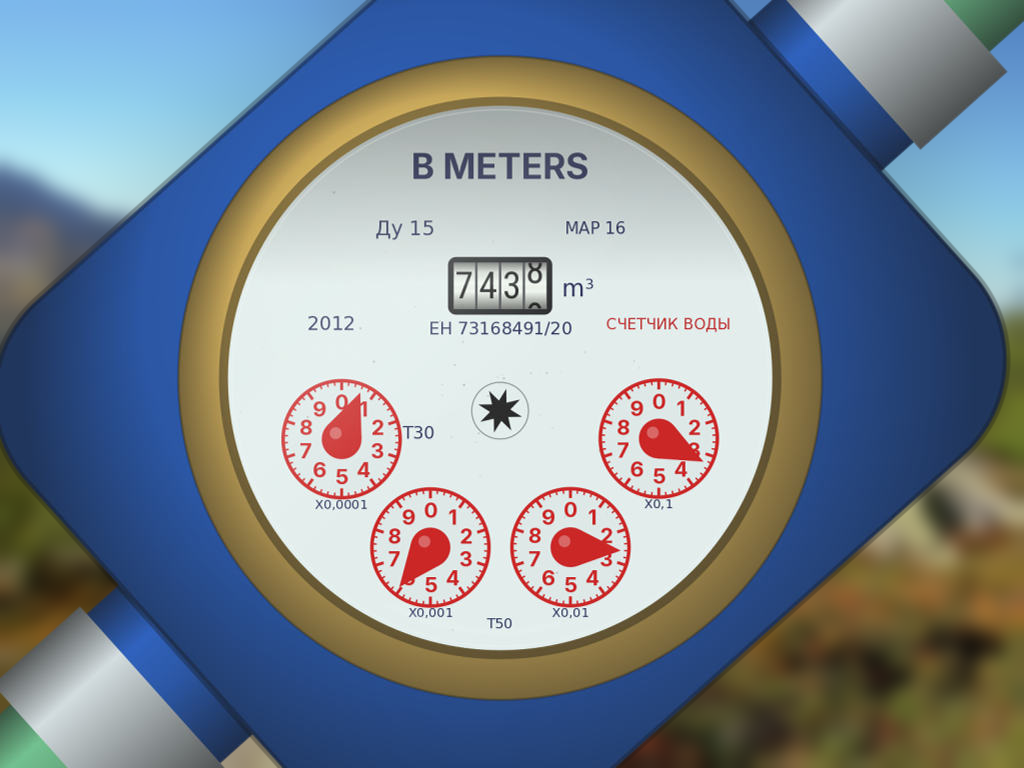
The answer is 7438.3260,m³
